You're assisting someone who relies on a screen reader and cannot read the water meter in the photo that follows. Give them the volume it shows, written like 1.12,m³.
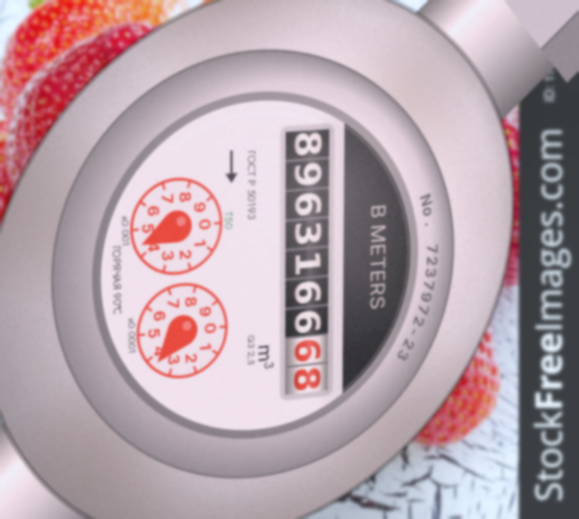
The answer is 8963166.6843,m³
